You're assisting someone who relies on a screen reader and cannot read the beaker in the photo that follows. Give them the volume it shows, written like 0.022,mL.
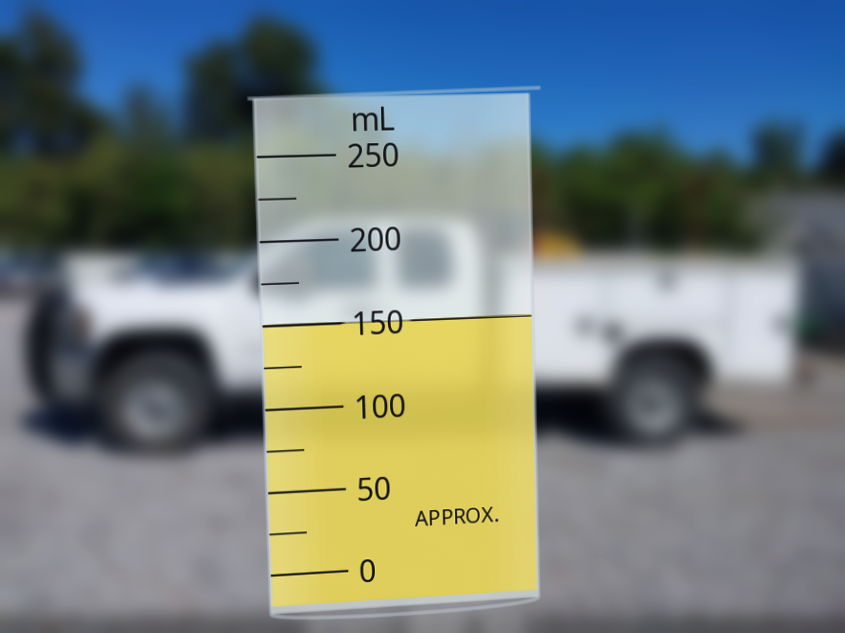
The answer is 150,mL
